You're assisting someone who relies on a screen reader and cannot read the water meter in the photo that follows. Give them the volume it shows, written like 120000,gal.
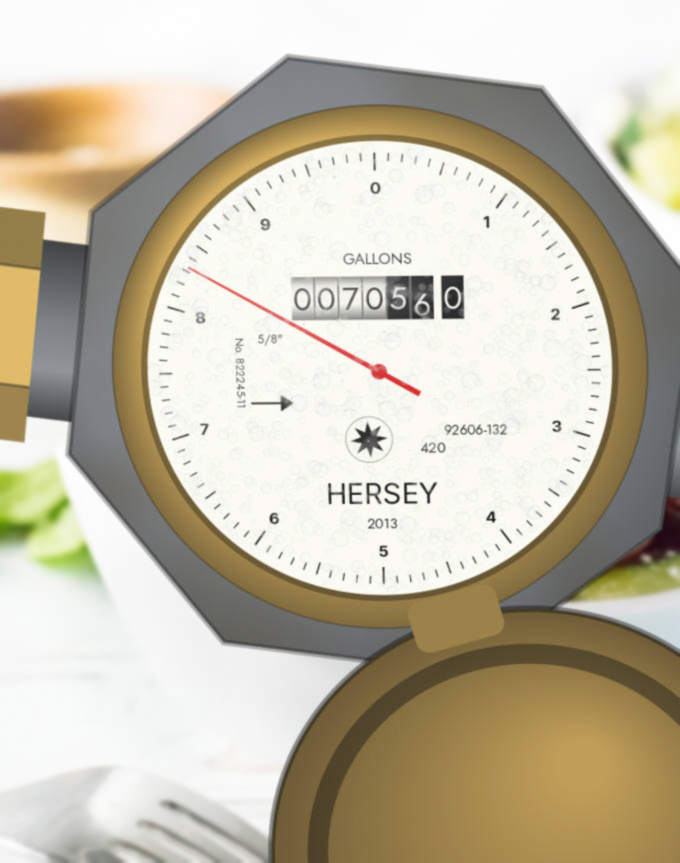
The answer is 70558.3,gal
